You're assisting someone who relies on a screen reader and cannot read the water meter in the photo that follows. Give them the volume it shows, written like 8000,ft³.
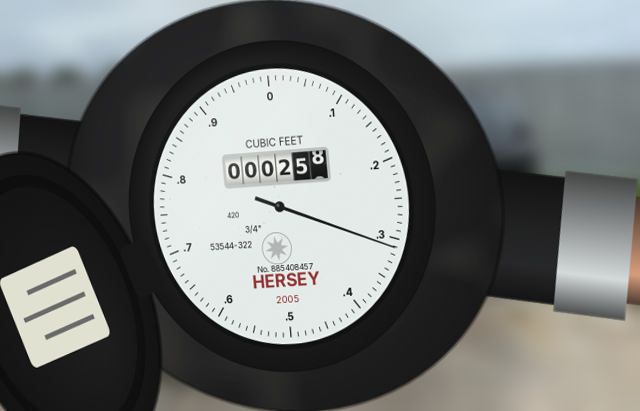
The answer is 258.31,ft³
